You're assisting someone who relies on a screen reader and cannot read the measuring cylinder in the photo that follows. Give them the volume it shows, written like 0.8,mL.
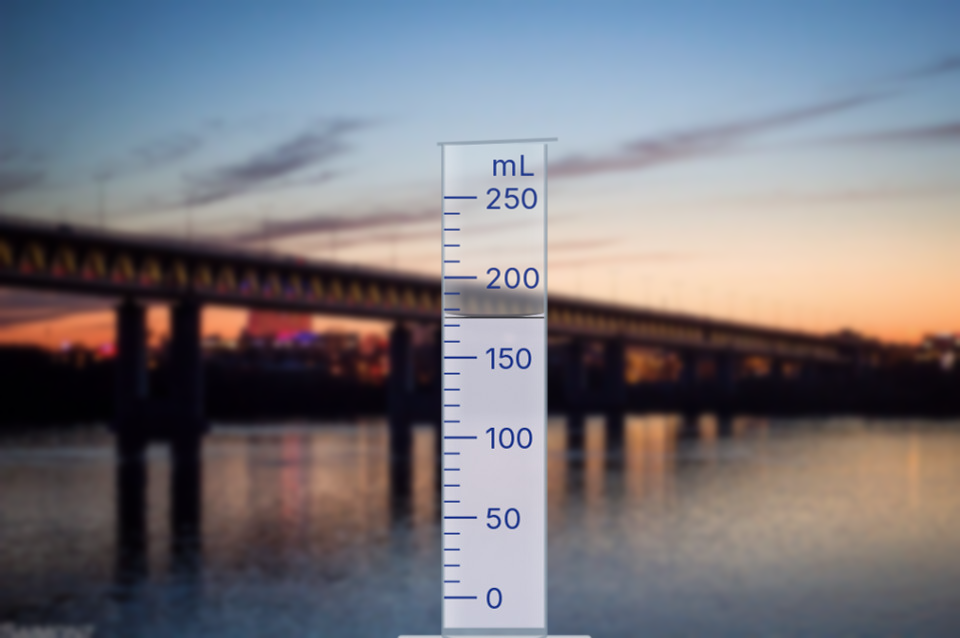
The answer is 175,mL
